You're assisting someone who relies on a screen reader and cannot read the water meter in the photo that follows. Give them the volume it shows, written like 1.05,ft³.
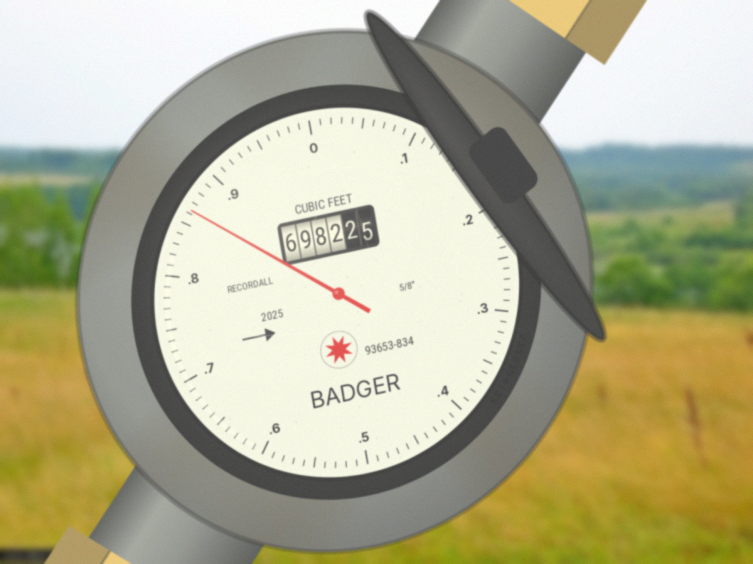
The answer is 698224.86,ft³
